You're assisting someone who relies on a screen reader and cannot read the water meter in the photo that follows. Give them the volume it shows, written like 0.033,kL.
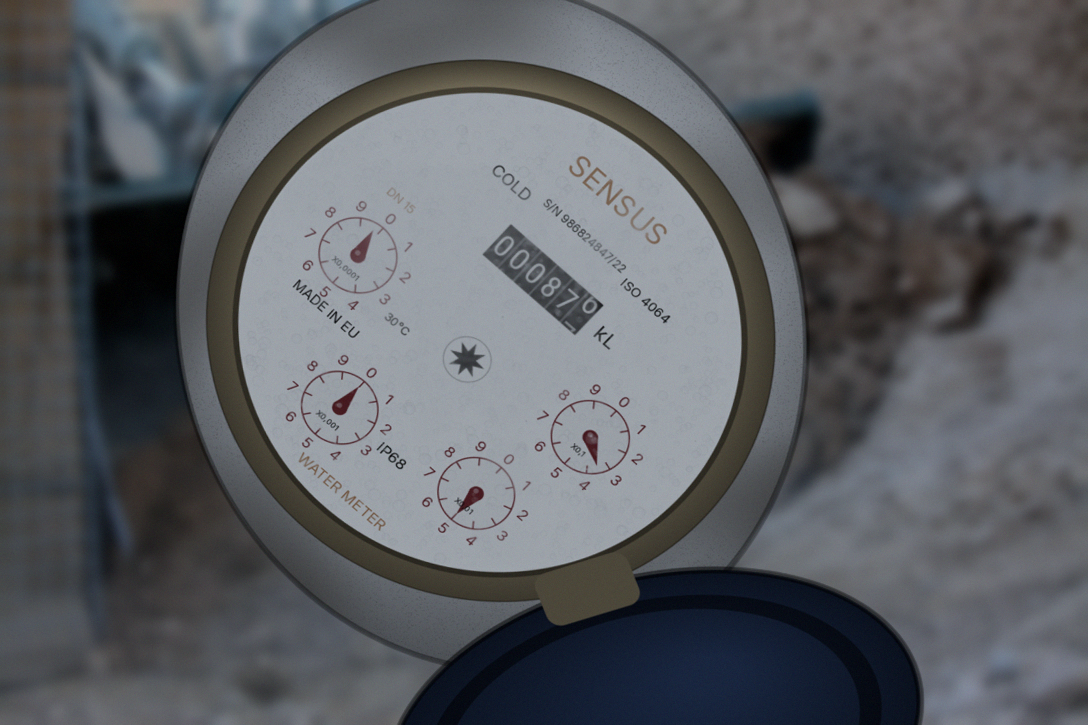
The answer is 876.3499,kL
